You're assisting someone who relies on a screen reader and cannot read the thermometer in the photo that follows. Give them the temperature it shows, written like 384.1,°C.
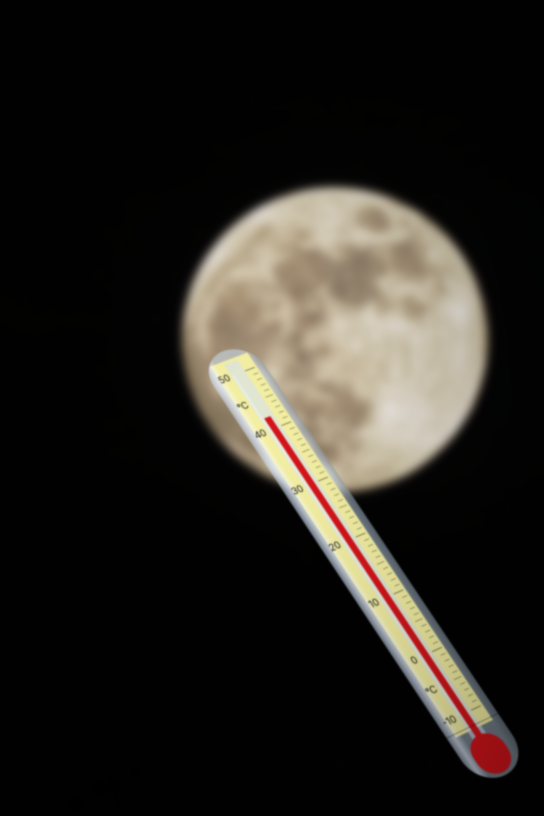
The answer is 42,°C
